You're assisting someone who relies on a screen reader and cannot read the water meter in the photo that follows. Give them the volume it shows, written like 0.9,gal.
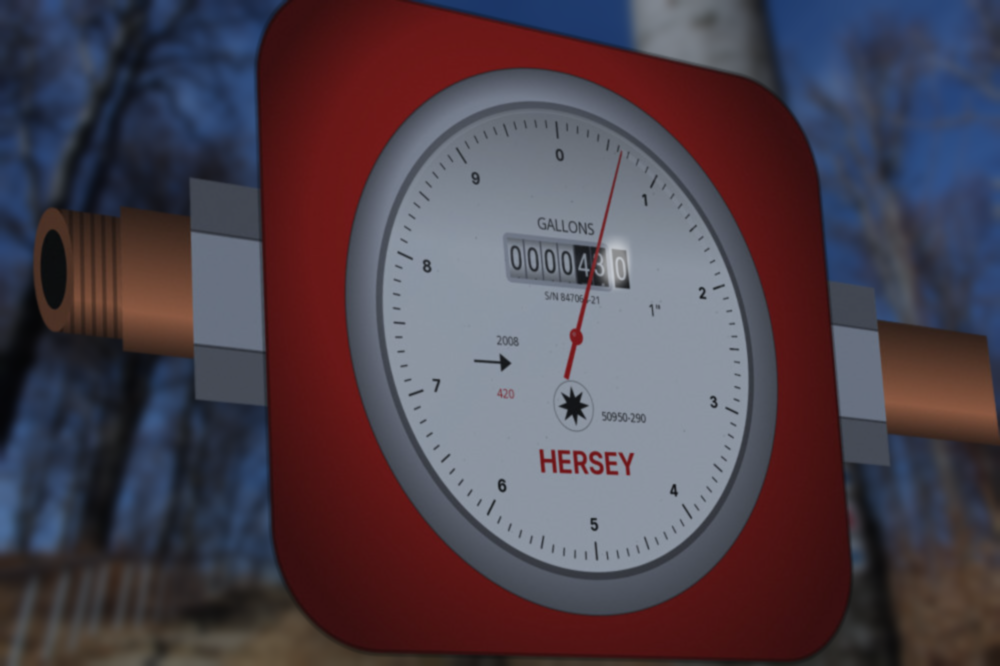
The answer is 430.6,gal
